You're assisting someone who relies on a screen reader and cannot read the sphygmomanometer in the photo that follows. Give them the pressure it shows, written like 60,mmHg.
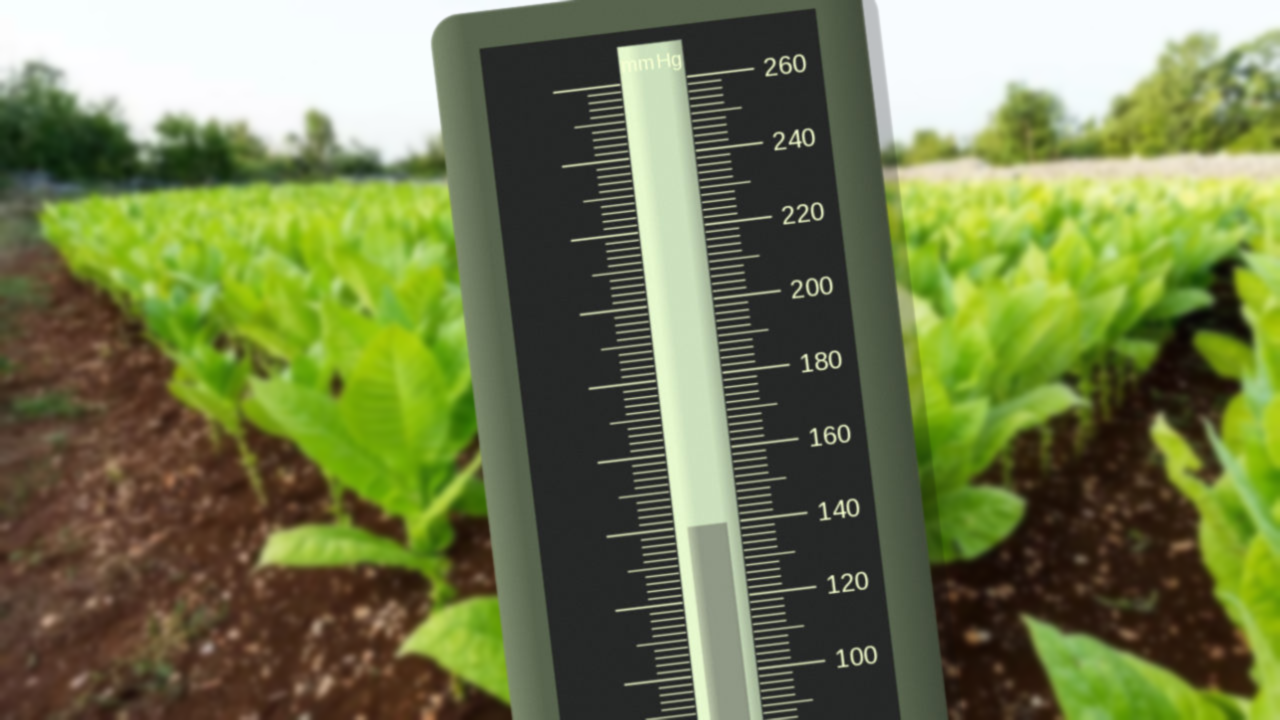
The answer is 140,mmHg
